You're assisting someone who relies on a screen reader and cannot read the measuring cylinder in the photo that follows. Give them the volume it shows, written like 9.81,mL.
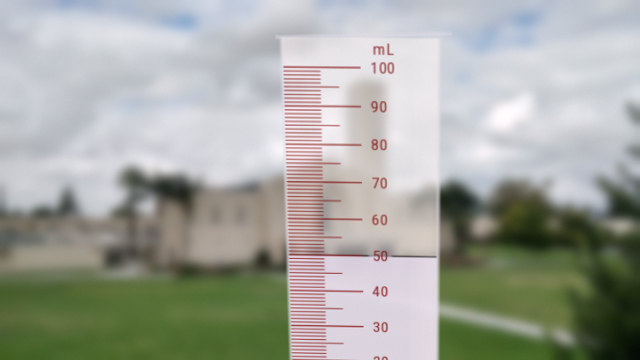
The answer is 50,mL
